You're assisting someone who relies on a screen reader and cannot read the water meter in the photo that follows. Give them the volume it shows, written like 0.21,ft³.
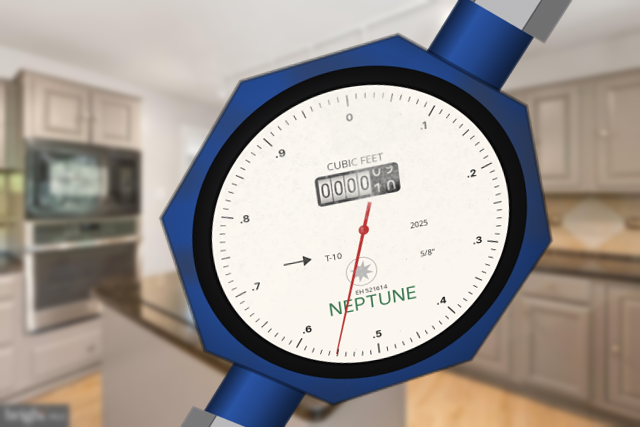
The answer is 9.55,ft³
